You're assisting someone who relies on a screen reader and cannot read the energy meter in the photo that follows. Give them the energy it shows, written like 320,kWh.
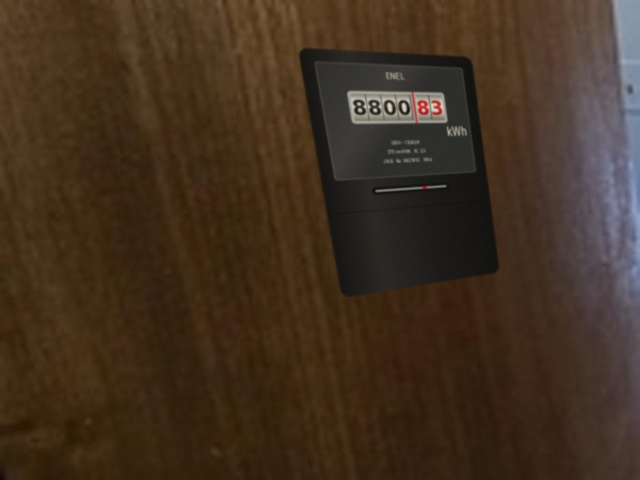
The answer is 8800.83,kWh
